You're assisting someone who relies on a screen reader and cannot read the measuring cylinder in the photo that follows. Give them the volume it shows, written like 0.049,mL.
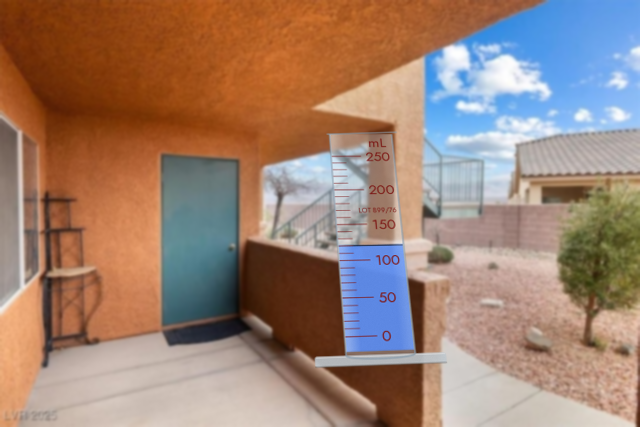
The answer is 120,mL
